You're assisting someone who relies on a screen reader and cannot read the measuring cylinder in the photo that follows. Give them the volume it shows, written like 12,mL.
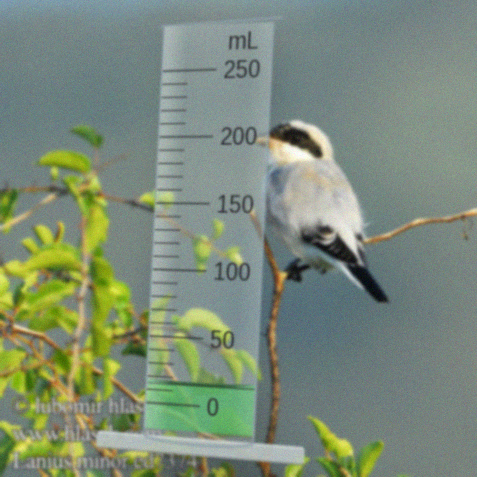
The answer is 15,mL
